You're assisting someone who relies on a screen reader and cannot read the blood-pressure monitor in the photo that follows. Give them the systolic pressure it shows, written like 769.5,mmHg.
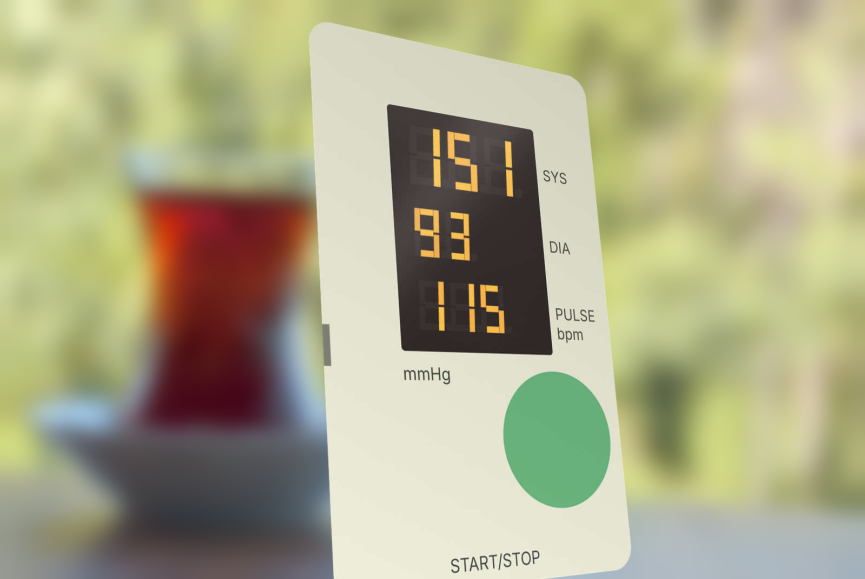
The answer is 151,mmHg
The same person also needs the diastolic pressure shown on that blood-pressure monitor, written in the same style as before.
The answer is 93,mmHg
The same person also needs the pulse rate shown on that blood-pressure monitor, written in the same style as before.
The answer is 115,bpm
